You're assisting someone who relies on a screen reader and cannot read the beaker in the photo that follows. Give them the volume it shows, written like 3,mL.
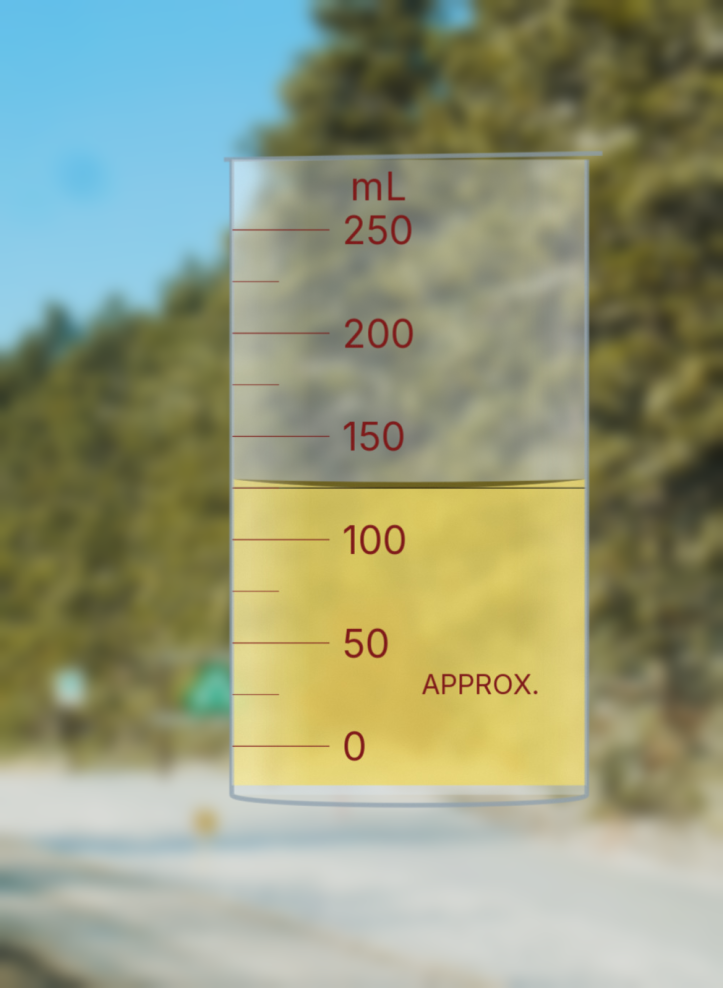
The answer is 125,mL
